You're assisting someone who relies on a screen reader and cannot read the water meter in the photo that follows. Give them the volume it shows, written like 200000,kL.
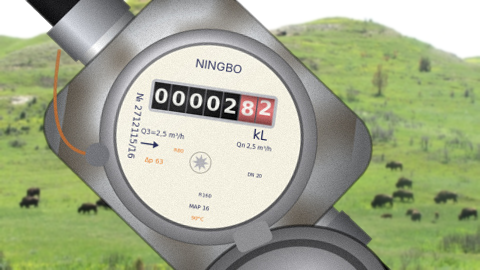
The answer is 2.82,kL
